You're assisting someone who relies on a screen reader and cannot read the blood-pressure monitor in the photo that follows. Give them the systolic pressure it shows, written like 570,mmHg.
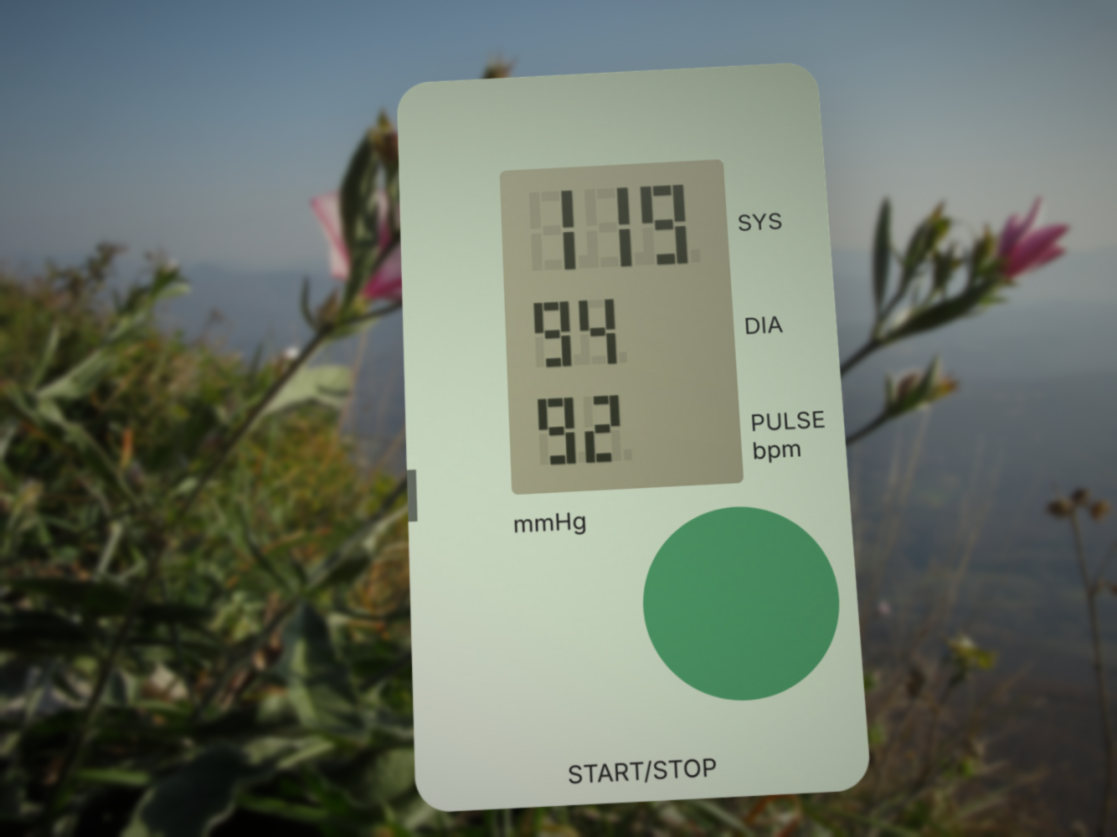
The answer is 119,mmHg
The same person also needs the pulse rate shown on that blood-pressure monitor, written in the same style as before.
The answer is 92,bpm
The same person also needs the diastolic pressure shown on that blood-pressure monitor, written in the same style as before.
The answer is 94,mmHg
